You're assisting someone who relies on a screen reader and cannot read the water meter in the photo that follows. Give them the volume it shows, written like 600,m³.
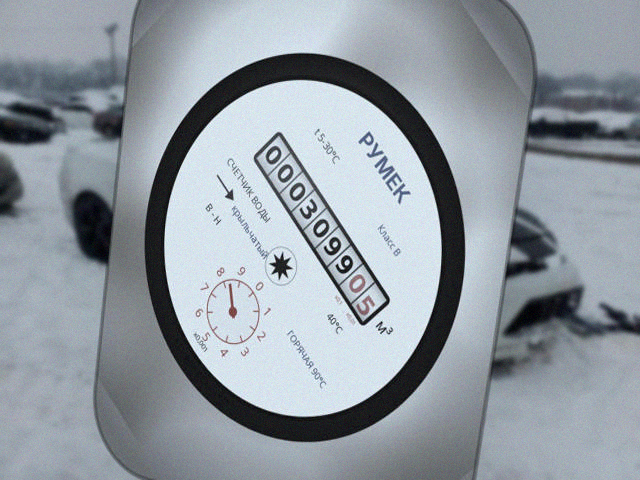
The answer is 3099.048,m³
